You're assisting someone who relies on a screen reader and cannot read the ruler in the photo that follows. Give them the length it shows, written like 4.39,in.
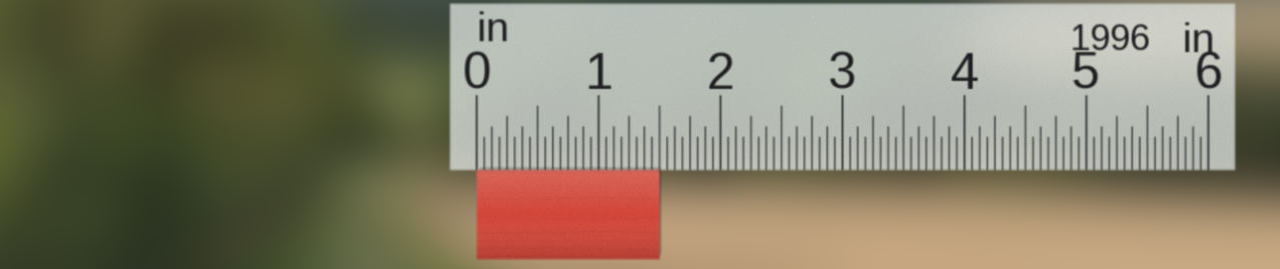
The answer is 1.5,in
